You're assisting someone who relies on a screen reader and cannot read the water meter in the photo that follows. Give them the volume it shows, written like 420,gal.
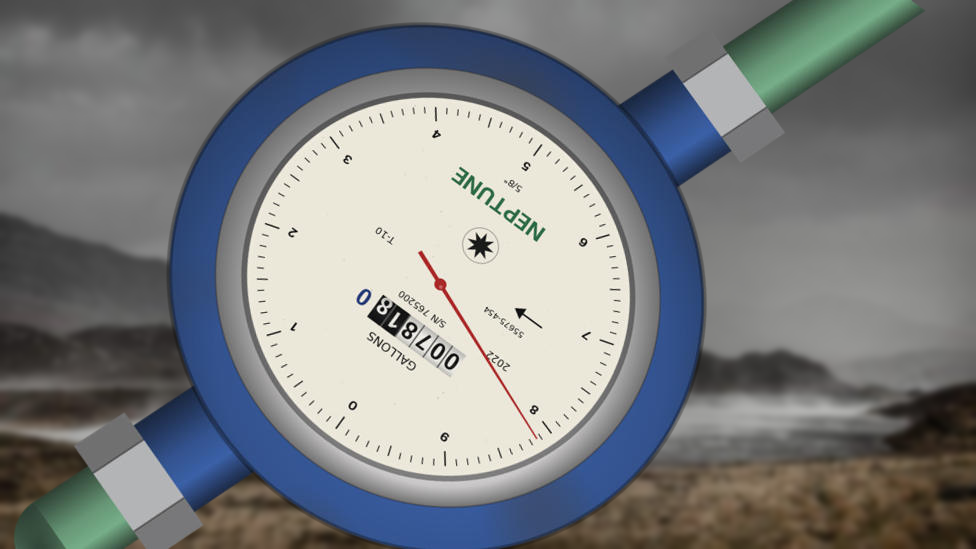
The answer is 78178.1,gal
